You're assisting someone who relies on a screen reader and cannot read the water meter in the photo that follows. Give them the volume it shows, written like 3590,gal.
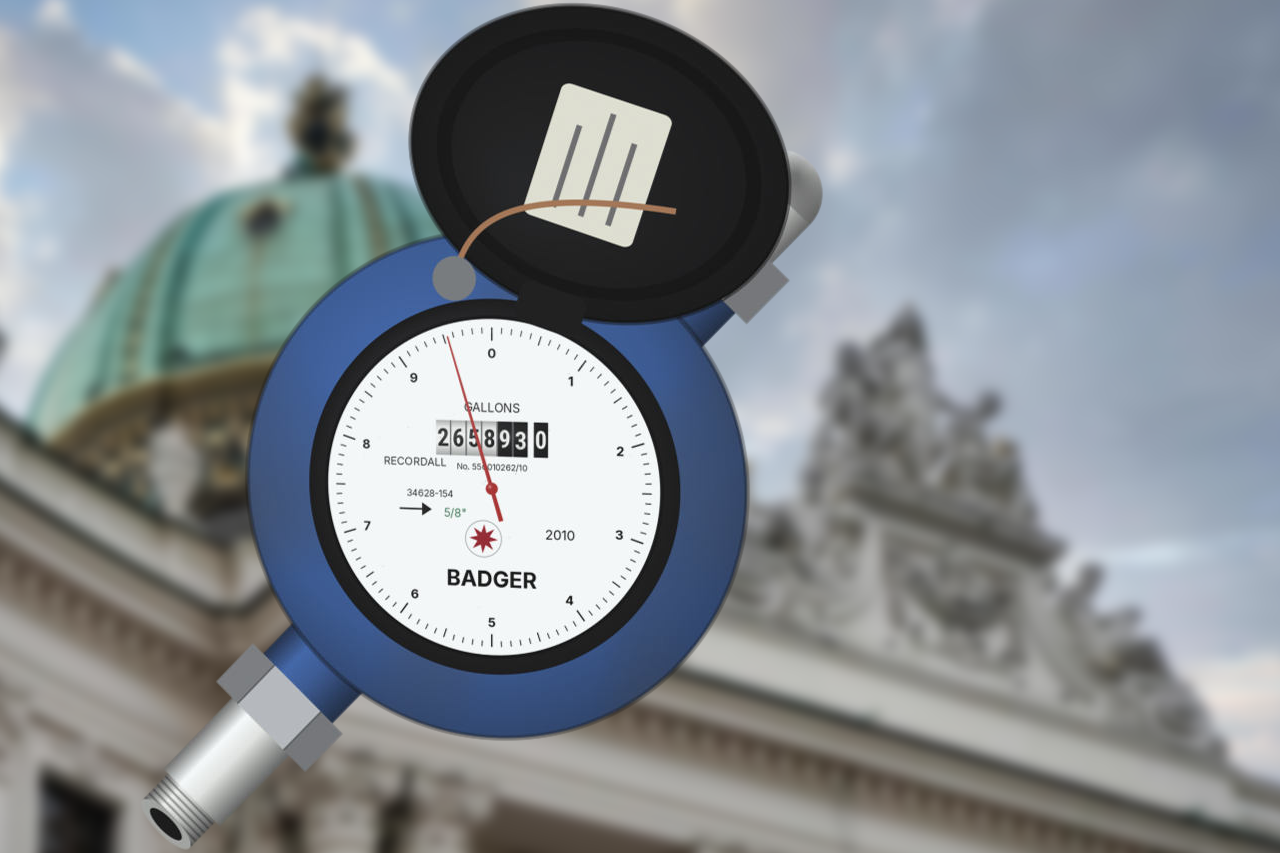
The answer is 2658929.5,gal
